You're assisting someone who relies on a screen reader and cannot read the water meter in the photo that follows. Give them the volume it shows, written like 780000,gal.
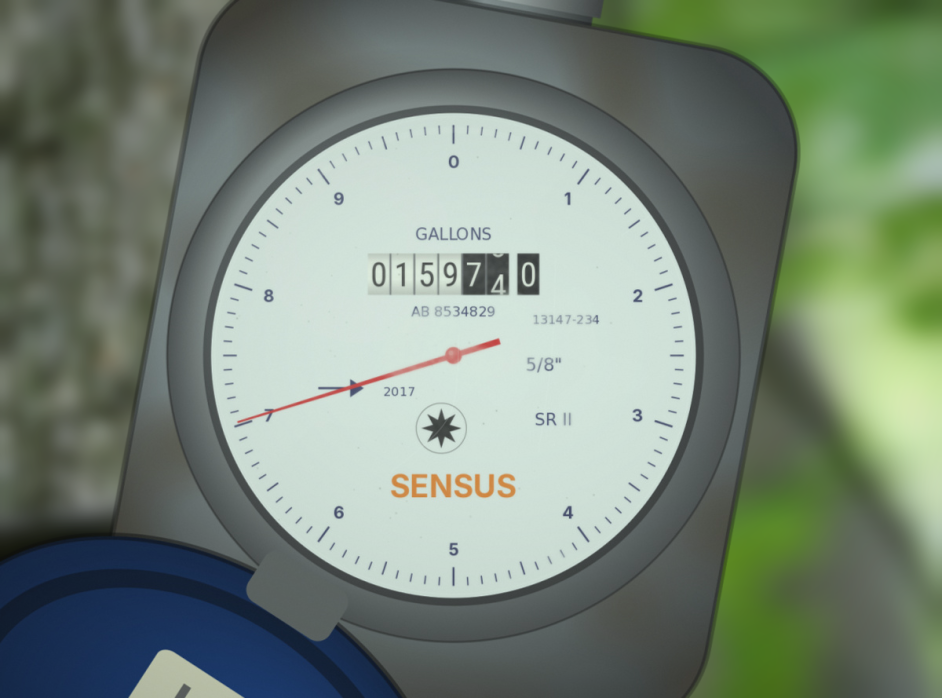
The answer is 159737.0,gal
